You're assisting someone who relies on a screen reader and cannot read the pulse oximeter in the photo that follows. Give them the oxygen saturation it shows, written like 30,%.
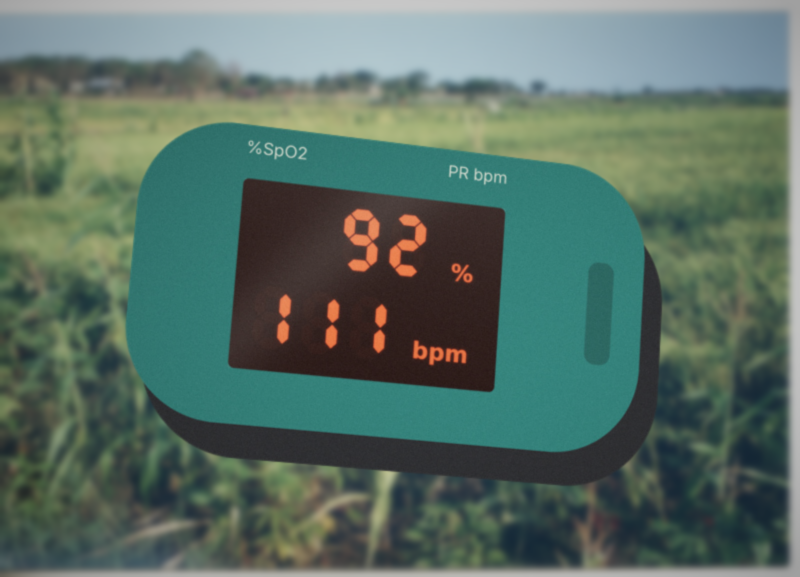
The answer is 92,%
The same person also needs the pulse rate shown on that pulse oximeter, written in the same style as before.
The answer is 111,bpm
